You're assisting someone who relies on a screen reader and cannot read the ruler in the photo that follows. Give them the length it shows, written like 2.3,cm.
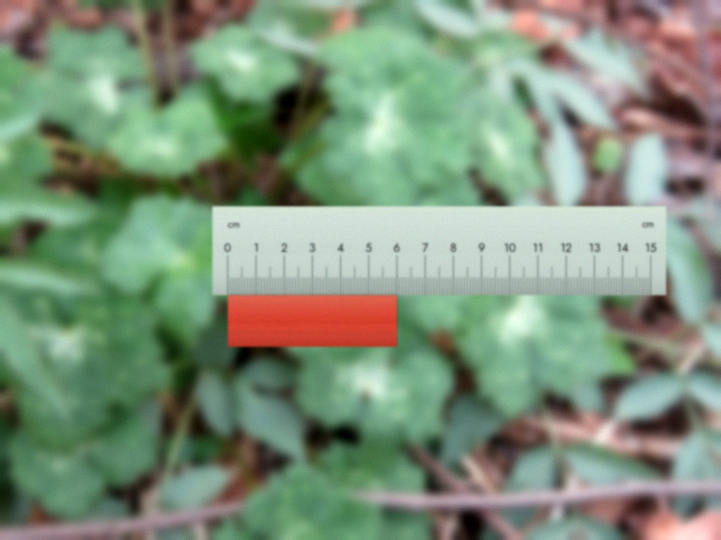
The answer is 6,cm
